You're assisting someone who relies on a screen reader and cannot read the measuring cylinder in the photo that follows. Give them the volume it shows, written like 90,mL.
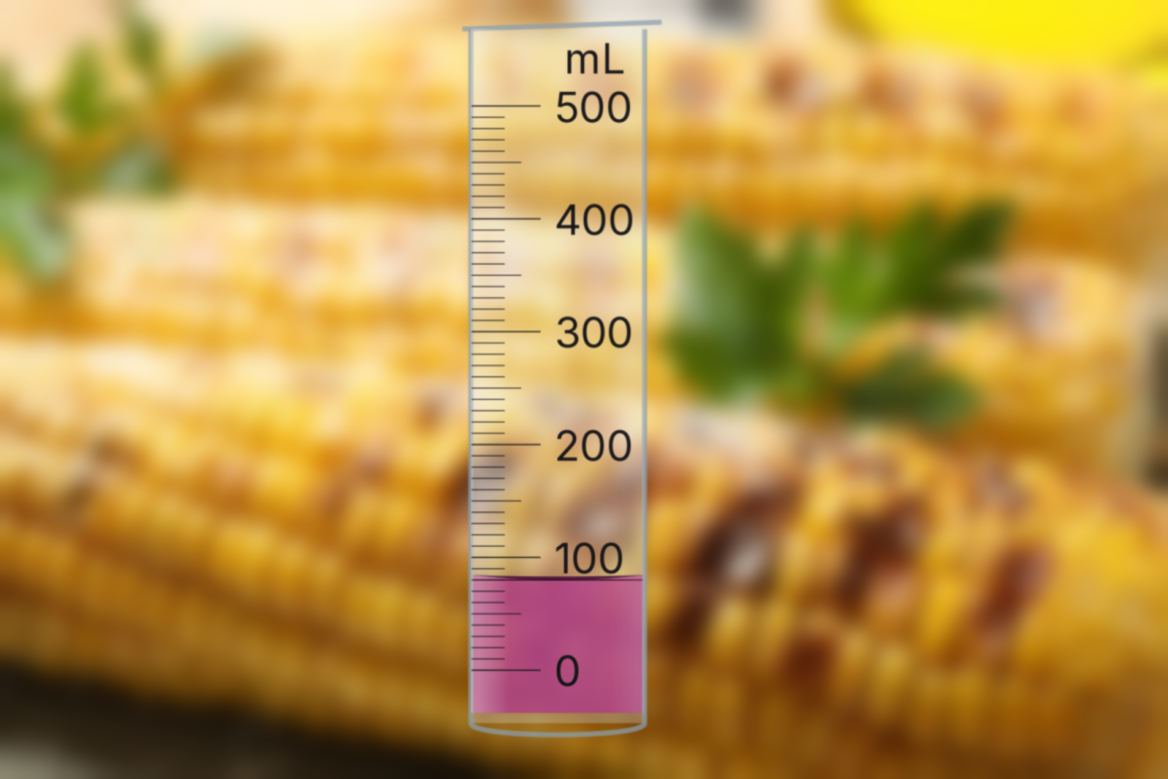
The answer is 80,mL
